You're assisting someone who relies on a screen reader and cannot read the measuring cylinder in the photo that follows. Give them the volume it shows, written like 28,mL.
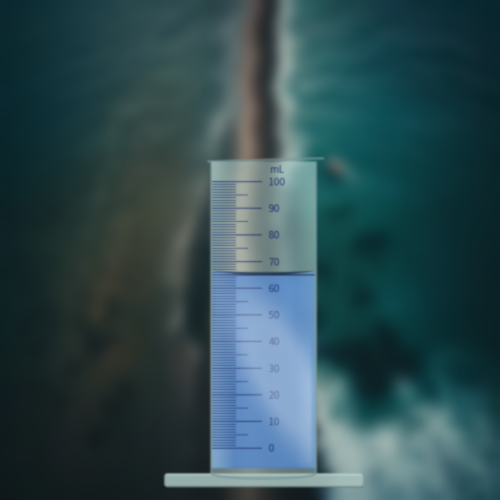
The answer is 65,mL
